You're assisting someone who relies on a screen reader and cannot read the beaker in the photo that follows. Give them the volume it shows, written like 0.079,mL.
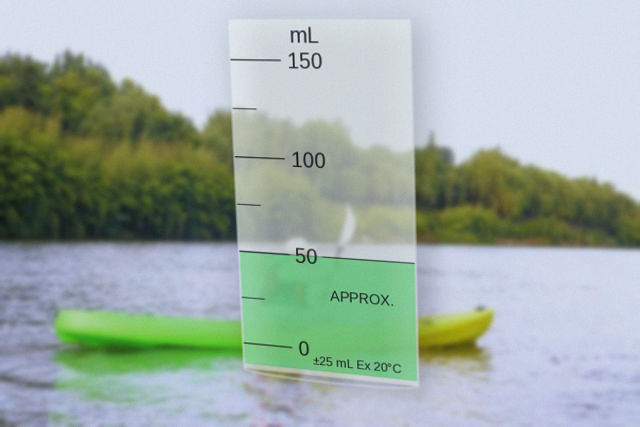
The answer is 50,mL
